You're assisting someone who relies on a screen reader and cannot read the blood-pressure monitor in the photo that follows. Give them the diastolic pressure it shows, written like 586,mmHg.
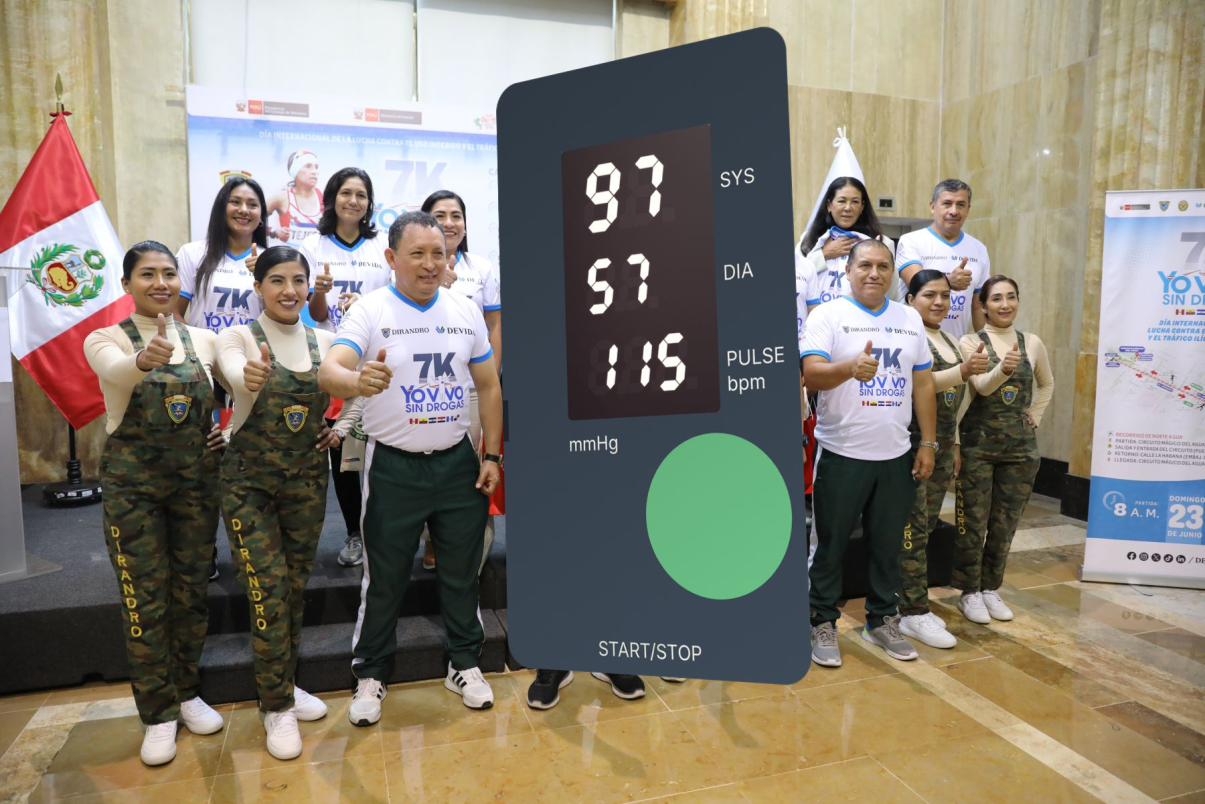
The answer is 57,mmHg
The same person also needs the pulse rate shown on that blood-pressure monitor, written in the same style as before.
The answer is 115,bpm
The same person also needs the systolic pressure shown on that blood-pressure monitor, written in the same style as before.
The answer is 97,mmHg
